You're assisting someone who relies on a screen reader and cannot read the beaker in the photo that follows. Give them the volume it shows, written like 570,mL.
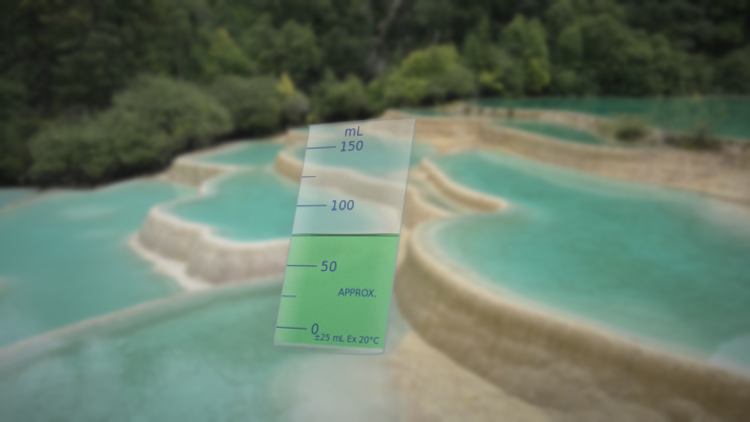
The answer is 75,mL
